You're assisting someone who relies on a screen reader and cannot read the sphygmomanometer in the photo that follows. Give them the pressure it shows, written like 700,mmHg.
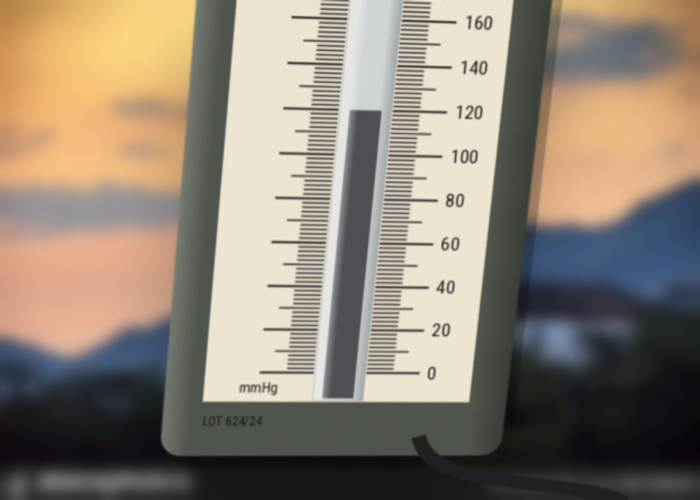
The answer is 120,mmHg
